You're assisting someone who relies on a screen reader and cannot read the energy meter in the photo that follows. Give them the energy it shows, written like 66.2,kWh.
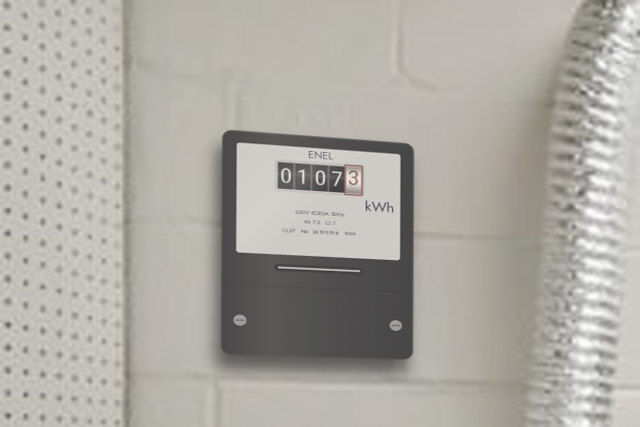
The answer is 107.3,kWh
